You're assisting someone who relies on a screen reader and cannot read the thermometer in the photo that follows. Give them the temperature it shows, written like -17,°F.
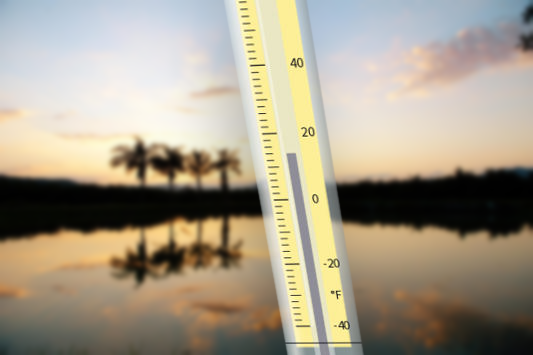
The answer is 14,°F
